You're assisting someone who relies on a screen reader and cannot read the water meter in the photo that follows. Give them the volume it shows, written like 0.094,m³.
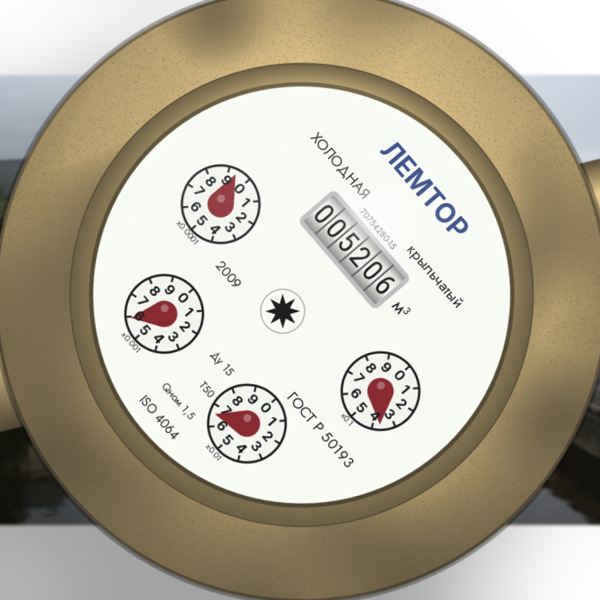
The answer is 5206.3659,m³
